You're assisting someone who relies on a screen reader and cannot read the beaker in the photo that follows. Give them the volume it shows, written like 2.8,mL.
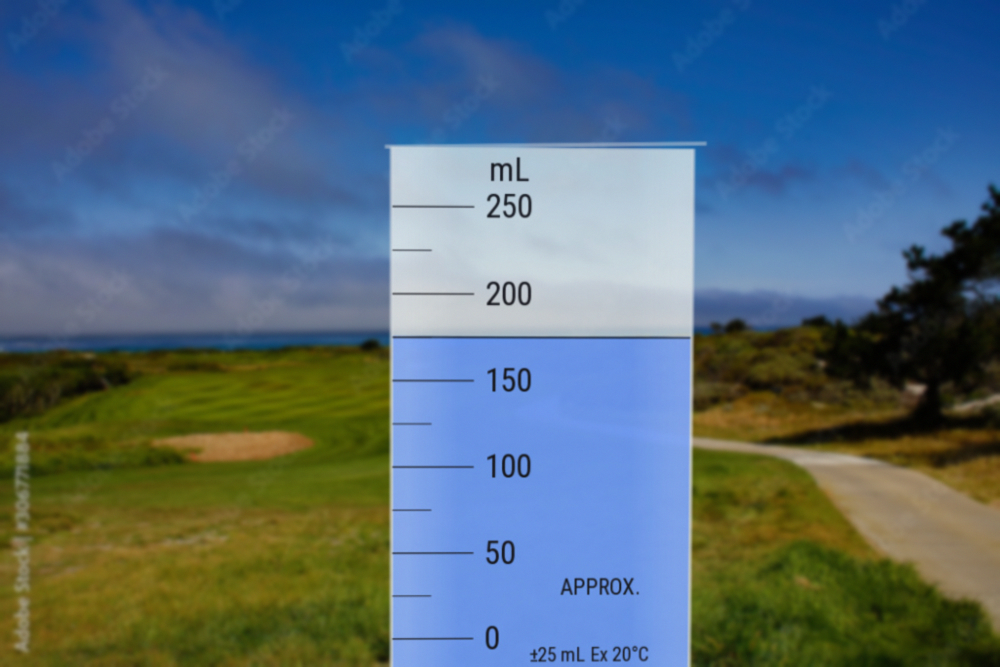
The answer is 175,mL
